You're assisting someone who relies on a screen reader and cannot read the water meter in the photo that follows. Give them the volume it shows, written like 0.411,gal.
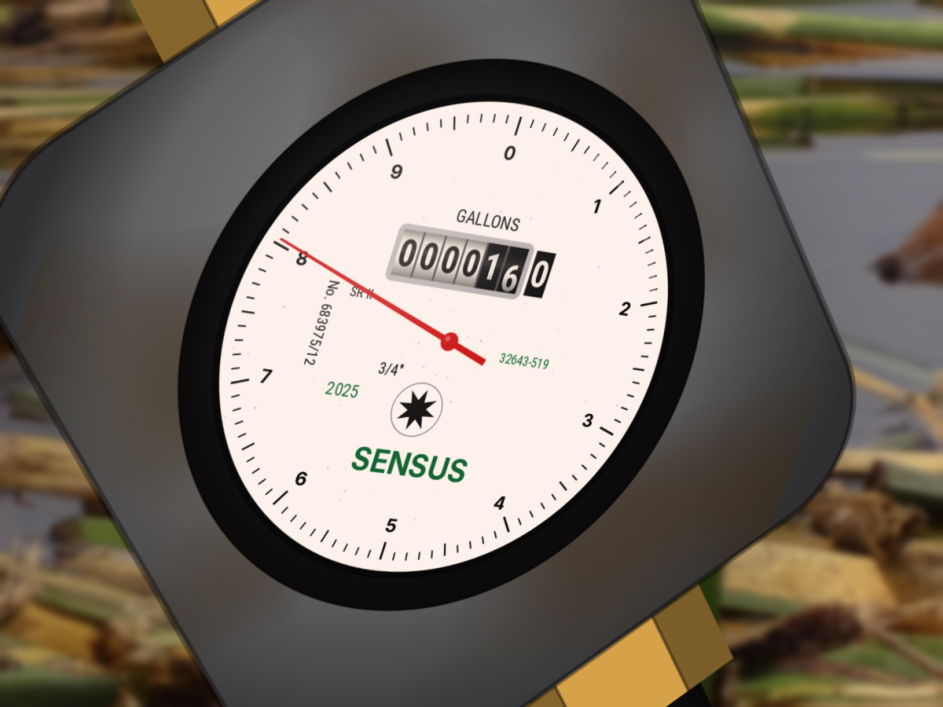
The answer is 158.0,gal
